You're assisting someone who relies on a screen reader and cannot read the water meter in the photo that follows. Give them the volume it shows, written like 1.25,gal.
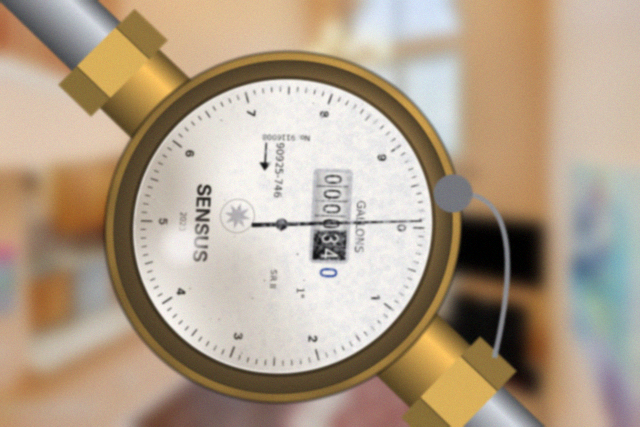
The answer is 339.9,gal
